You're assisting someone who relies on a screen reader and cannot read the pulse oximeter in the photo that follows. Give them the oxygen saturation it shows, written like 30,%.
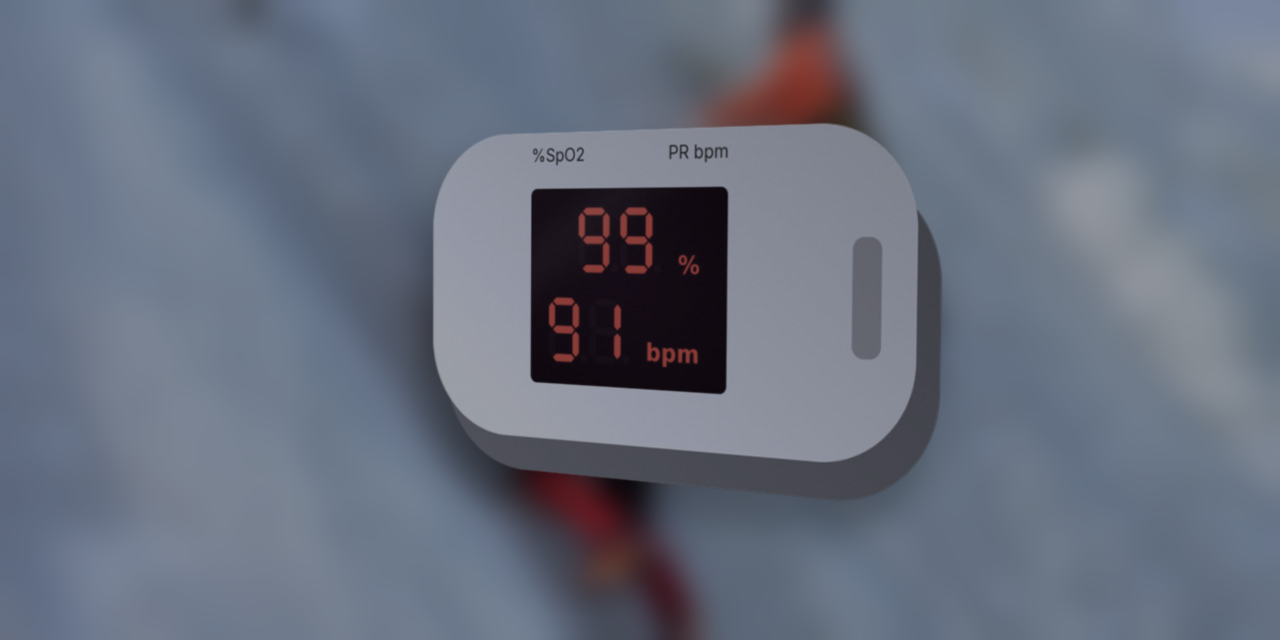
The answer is 99,%
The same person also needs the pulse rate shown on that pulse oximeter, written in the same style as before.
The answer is 91,bpm
